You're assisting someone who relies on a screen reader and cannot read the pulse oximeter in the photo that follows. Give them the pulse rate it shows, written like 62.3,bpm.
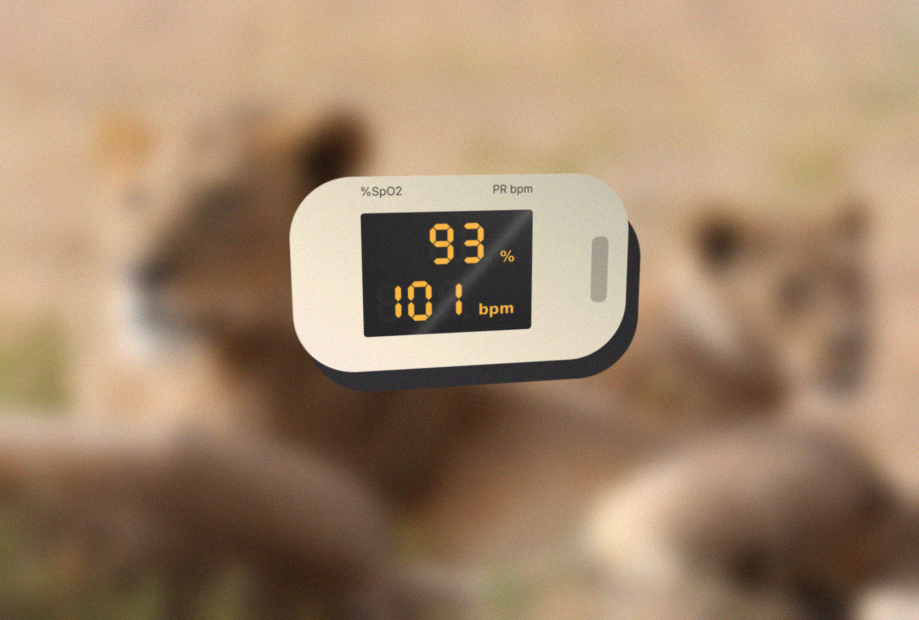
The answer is 101,bpm
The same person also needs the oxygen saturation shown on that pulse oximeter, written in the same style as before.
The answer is 93,%
